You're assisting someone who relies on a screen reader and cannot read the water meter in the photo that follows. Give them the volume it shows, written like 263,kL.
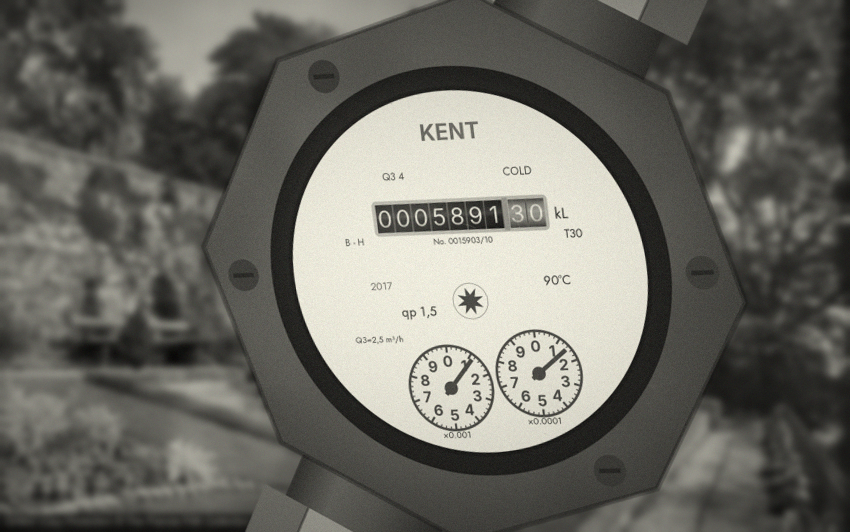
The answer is 5891.3011,kL
